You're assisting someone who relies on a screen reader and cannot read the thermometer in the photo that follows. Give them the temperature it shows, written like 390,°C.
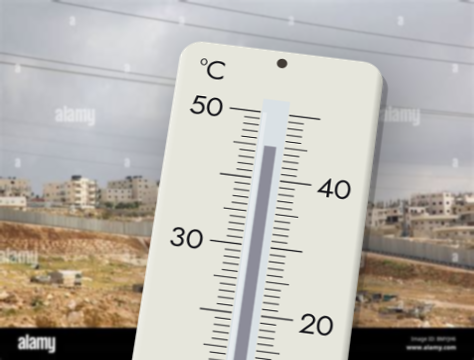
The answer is 45,°C
